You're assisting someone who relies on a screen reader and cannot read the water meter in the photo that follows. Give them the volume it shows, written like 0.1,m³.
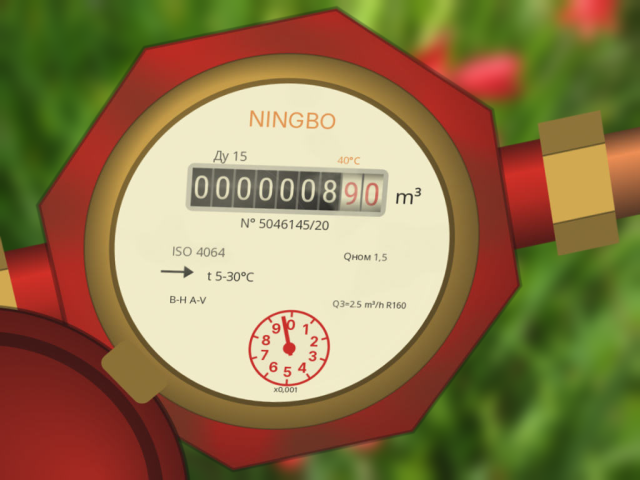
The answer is 8.899,m³
